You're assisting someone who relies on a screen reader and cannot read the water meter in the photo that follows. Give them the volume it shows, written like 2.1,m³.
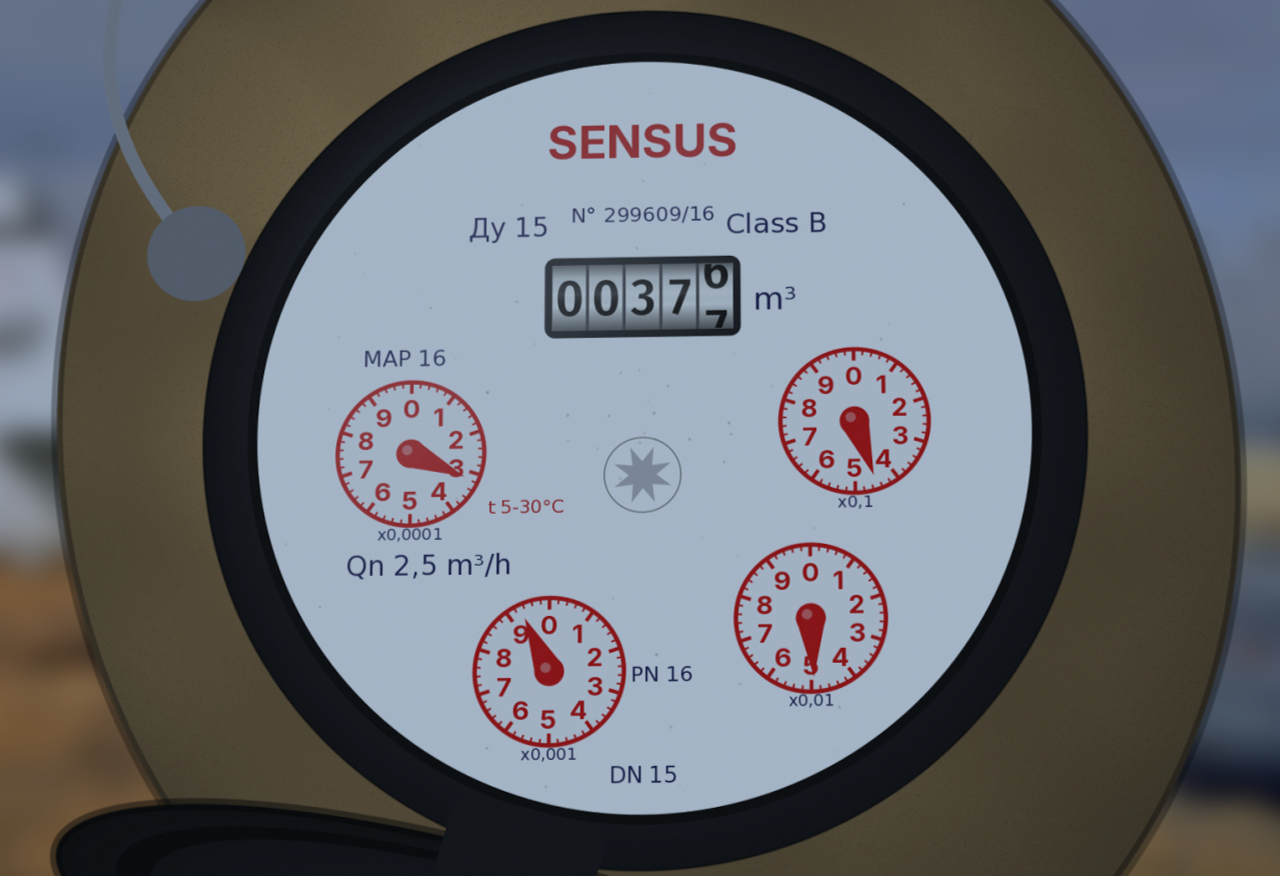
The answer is 376.4493,m³
